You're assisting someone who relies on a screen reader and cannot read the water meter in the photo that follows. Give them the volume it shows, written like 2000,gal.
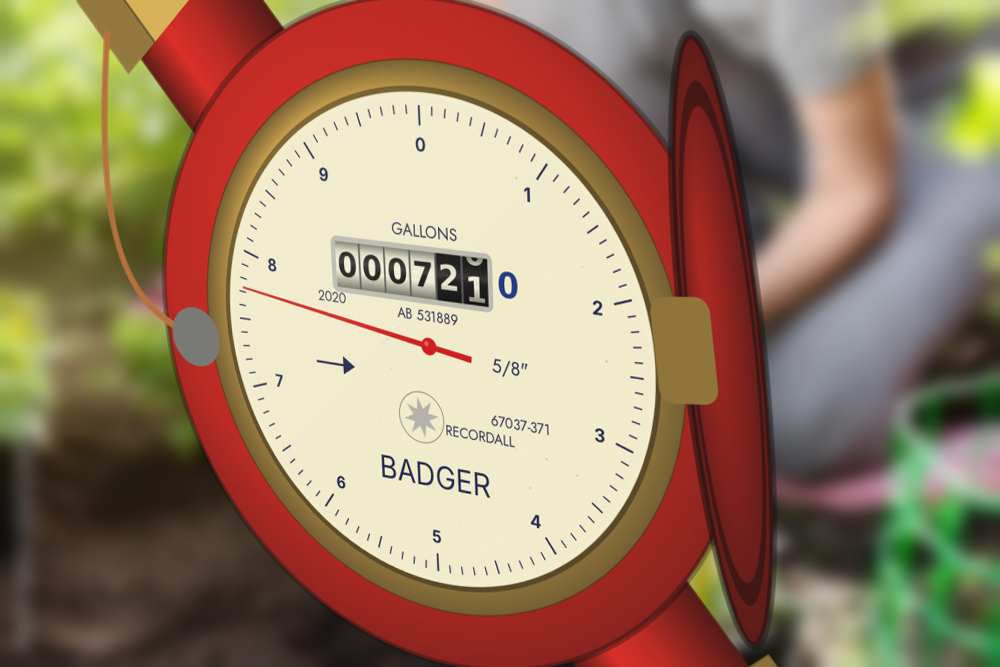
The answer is 7207.7,gal
